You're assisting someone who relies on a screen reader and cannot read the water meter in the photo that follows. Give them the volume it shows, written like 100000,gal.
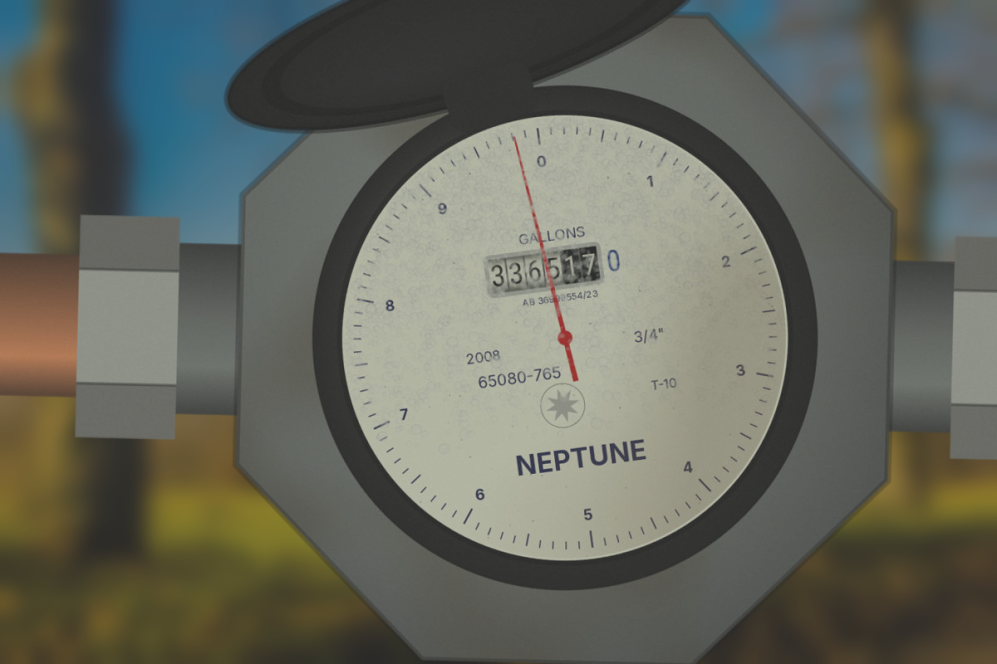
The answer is 3365169.8,gal
